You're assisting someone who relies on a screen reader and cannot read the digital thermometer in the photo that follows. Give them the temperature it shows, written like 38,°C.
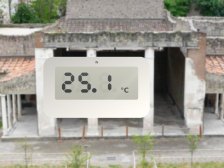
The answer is 25.1,°C
